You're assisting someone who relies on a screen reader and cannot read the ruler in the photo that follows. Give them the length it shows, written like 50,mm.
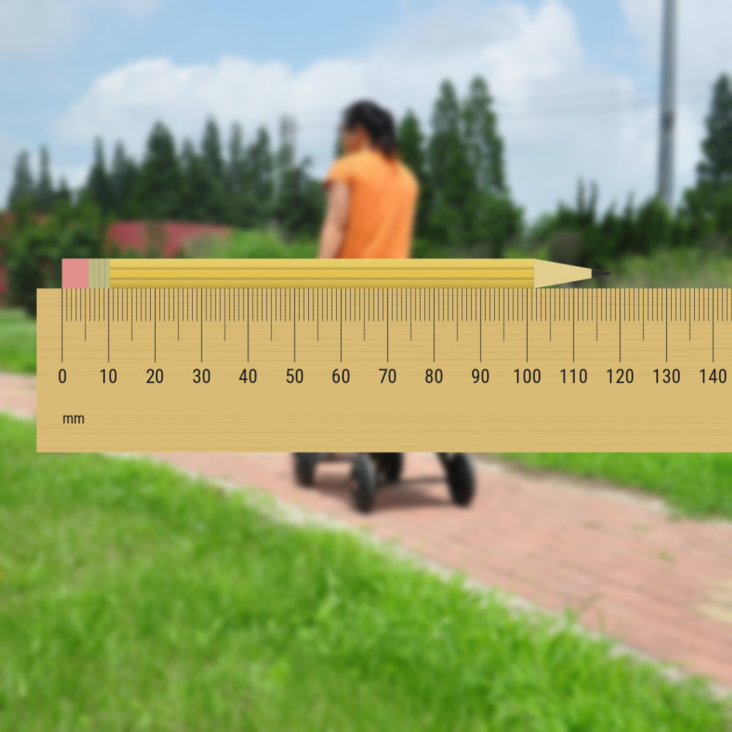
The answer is 118,mm
